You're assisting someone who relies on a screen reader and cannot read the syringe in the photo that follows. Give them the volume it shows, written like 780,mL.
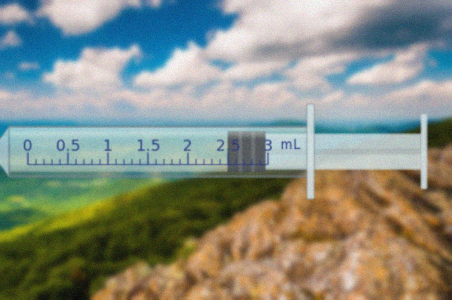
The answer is 2.5,mL
